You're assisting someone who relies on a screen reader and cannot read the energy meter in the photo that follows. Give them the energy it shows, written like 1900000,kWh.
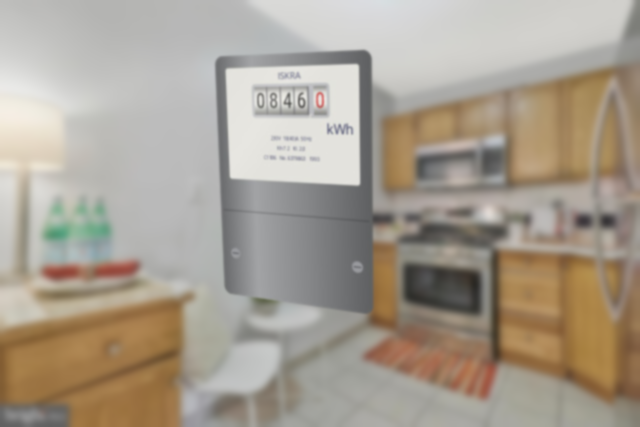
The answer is 846.0,kWh
